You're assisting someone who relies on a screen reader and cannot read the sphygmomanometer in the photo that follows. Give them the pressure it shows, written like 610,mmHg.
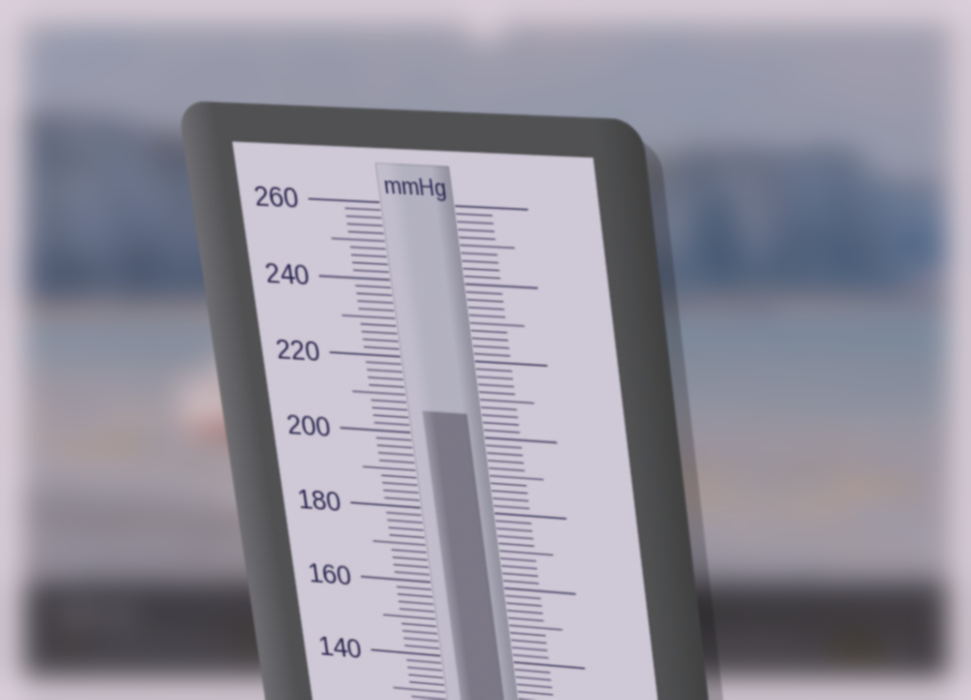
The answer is 206,mmHg
